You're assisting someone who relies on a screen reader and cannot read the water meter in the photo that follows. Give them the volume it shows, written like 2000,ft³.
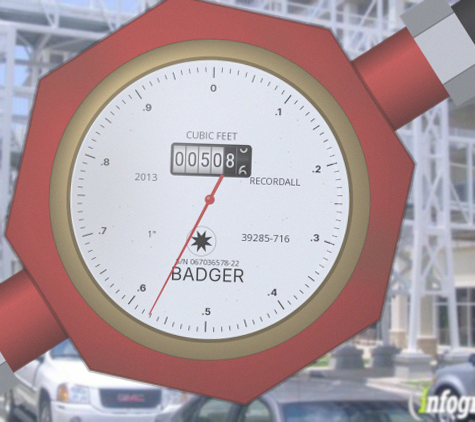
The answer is 5085.57,ft³
